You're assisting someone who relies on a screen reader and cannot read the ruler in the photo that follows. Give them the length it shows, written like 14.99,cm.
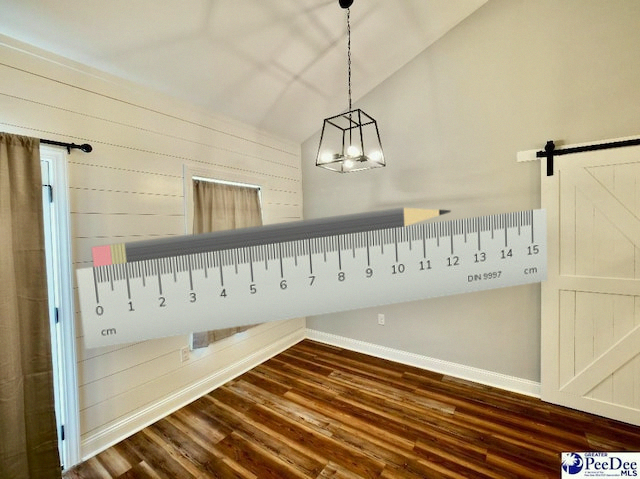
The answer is 12,cm
